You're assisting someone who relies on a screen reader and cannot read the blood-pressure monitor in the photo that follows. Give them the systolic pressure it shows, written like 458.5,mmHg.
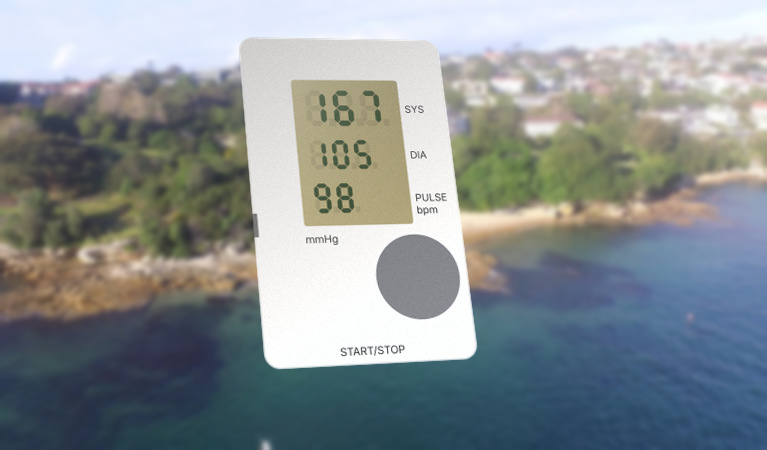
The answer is 167,mmHg
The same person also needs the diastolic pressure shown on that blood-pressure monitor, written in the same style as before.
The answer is 105,mmHg
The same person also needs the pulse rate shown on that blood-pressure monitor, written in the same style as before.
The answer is 98,bpm
